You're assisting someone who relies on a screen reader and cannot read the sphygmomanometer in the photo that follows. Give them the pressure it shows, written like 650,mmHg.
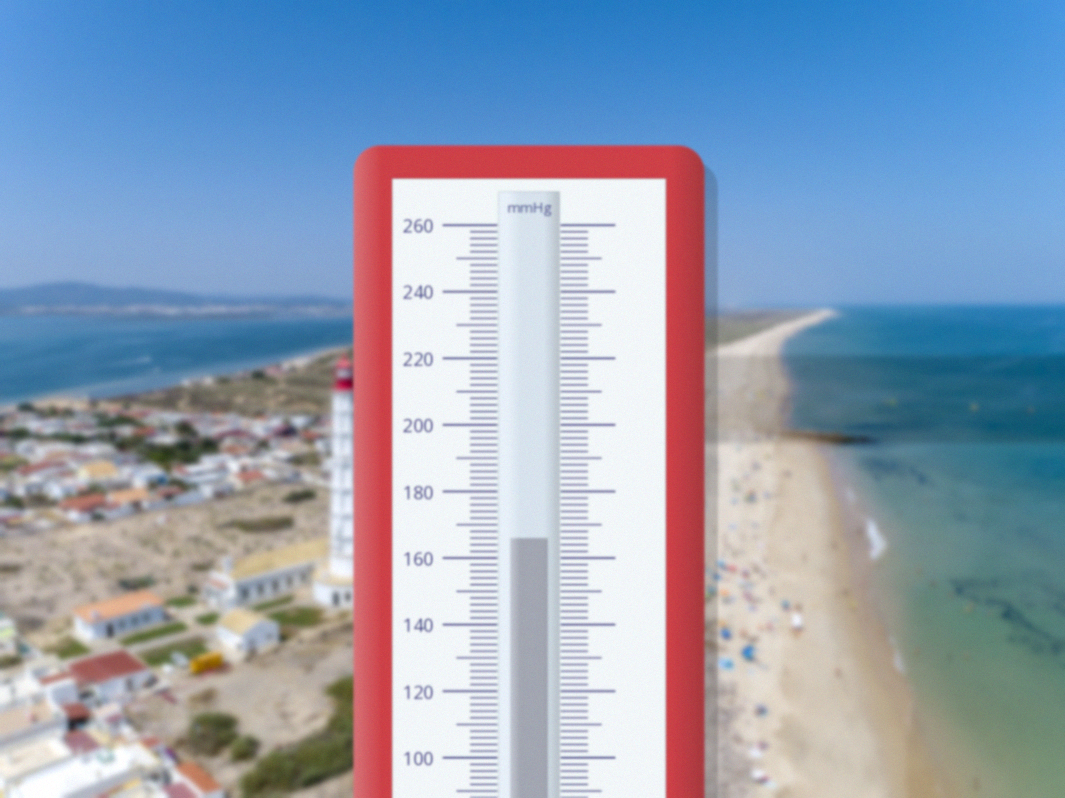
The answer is 166,mmHg
